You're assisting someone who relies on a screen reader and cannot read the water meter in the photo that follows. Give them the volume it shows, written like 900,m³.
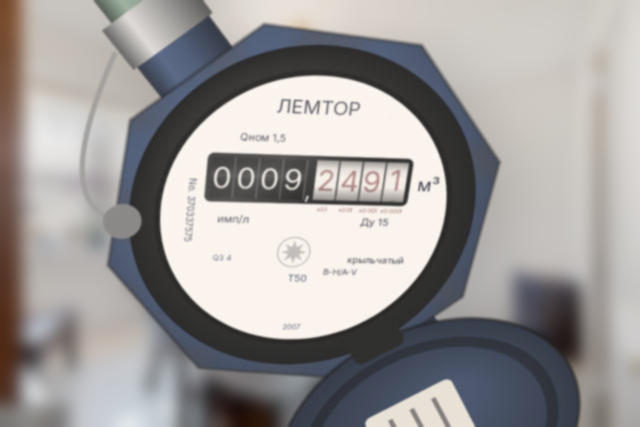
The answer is 9.2491,m³
